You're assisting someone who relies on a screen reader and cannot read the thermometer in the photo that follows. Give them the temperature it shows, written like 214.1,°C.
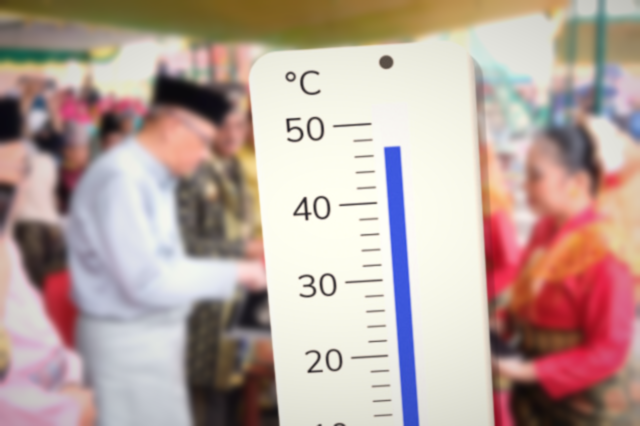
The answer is 47,°C
